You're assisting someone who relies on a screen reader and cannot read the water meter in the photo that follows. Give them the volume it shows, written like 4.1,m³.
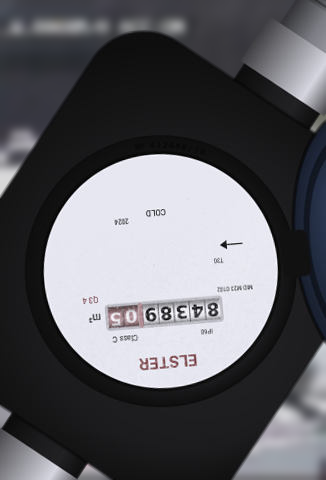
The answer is 84389.05,m³
